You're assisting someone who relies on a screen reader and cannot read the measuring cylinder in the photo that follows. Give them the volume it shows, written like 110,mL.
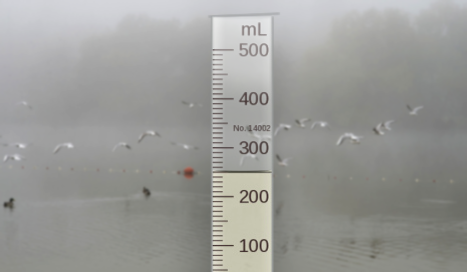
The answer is 250,mL
